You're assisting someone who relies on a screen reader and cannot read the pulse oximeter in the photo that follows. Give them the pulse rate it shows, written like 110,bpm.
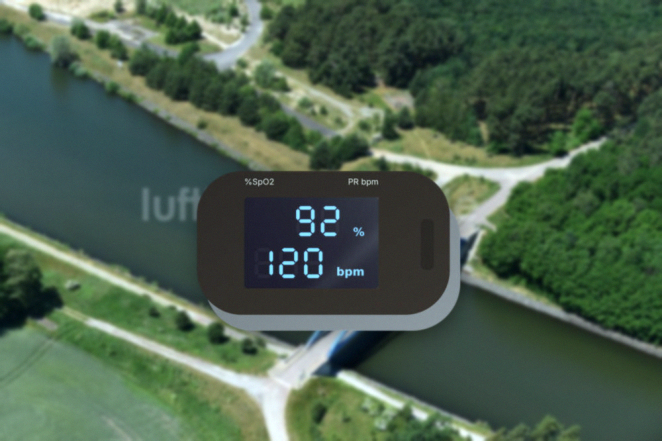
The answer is 120,bpm
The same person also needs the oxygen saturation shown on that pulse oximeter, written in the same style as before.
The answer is 92,%
